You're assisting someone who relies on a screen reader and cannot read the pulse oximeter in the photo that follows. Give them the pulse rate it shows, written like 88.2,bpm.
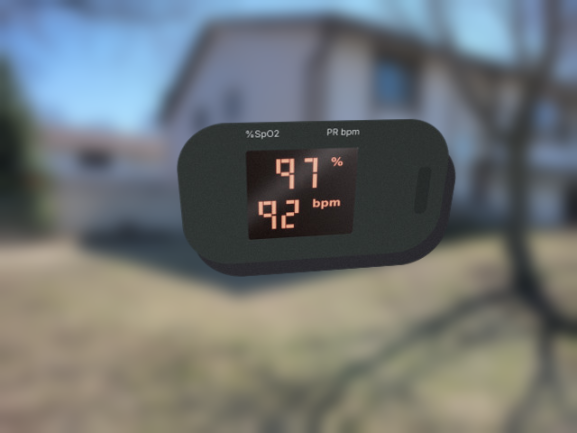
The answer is 92,bpm
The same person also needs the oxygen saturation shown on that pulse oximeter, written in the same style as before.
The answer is 97,%
